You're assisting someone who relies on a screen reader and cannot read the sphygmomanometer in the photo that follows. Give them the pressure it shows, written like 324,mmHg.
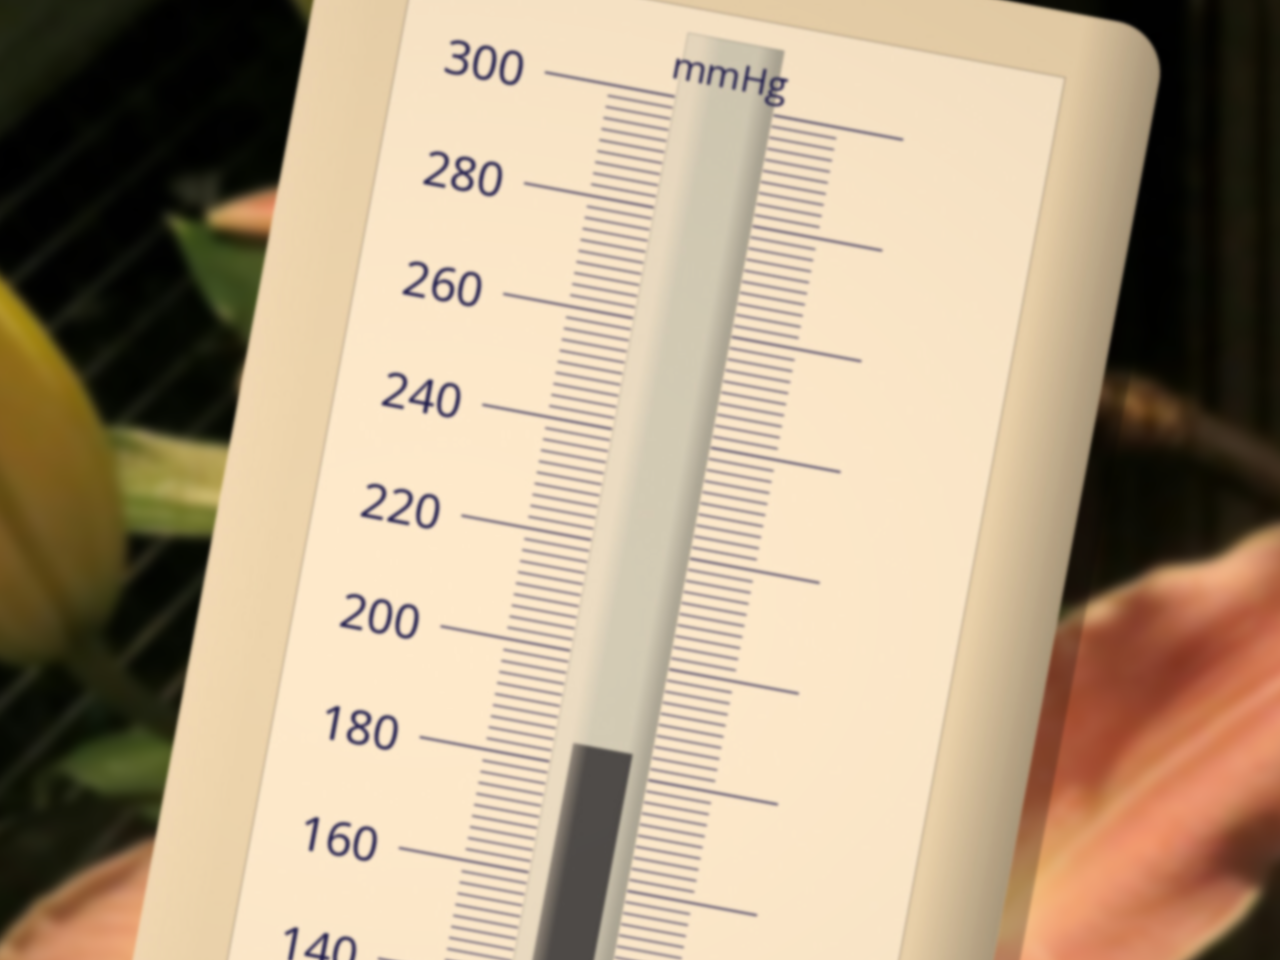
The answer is 184,mmHg
